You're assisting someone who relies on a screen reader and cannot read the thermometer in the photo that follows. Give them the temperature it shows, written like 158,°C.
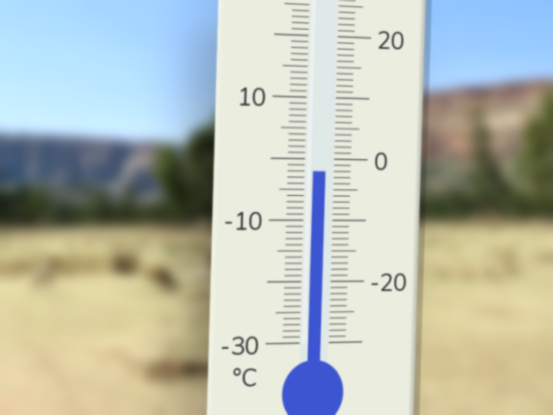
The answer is -2,°C
